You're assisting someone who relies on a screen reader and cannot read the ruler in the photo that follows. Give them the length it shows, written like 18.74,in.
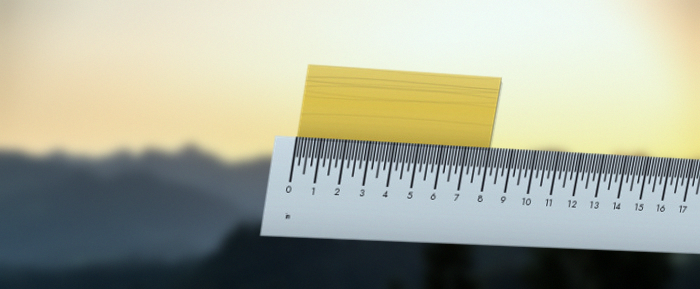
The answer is 8,in
